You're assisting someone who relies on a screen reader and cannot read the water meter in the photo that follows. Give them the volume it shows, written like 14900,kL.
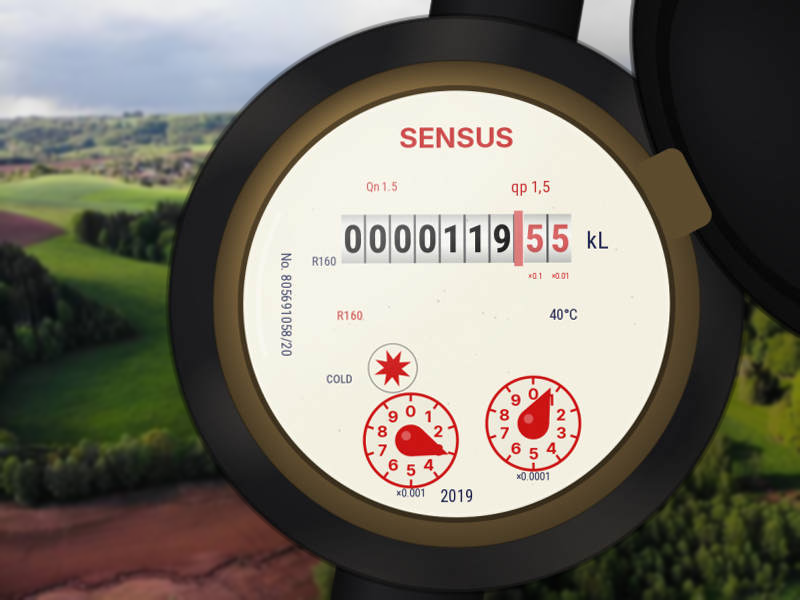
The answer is 119.5530,kL
